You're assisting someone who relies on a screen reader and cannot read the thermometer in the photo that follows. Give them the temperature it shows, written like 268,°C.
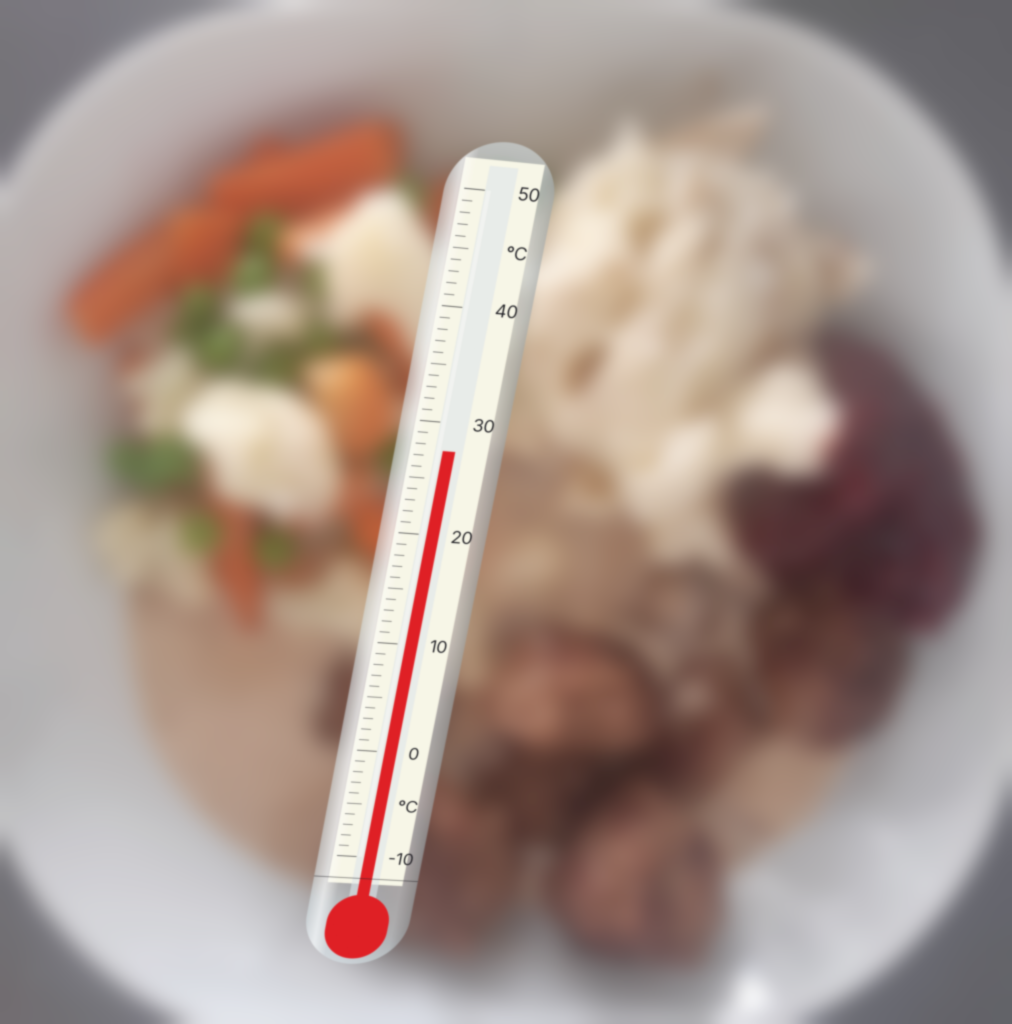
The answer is 27.5,°C
